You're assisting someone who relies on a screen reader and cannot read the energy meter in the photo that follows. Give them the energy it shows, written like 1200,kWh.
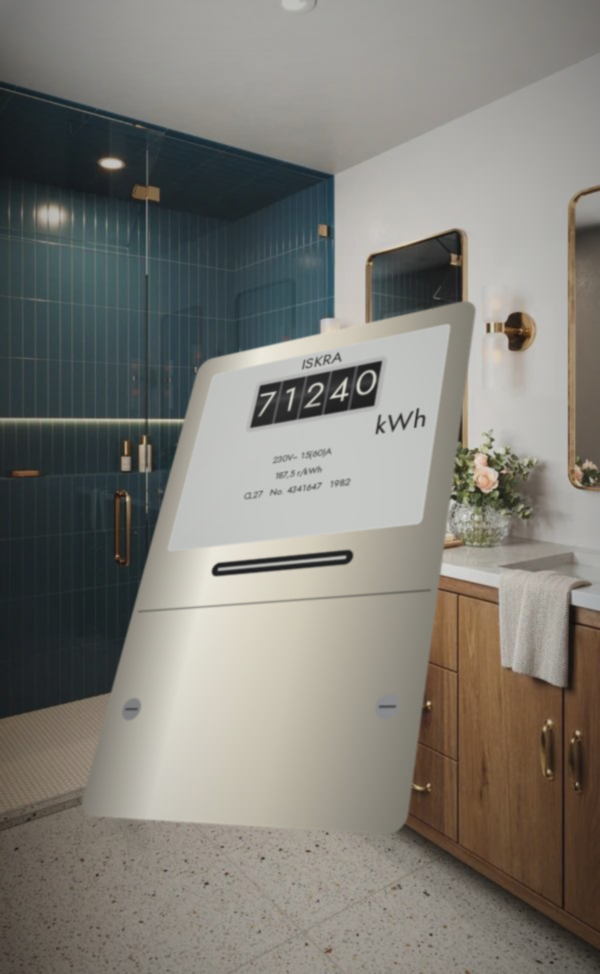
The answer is 71240,kWh
